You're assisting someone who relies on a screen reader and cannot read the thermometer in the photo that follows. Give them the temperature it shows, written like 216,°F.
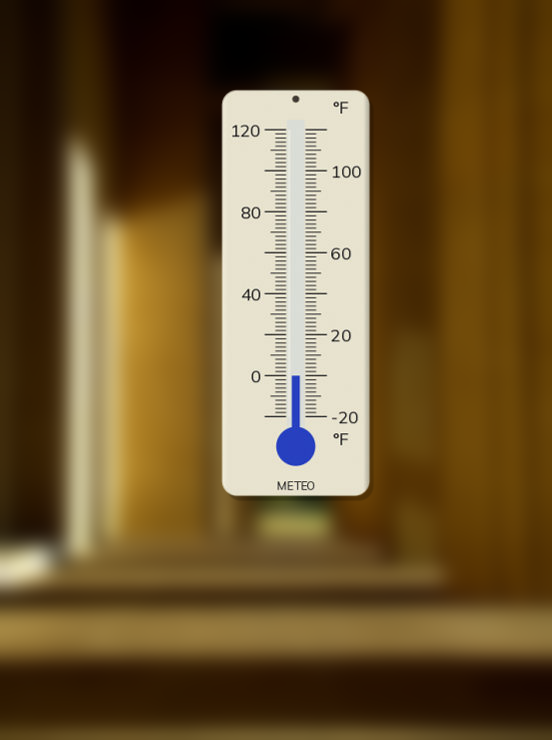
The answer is 0,°F
